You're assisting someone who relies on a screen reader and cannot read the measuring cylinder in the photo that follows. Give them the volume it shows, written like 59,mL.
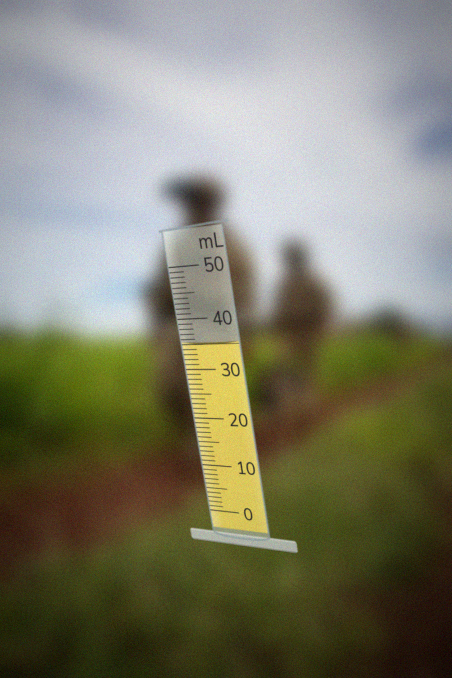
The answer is 35,mL
